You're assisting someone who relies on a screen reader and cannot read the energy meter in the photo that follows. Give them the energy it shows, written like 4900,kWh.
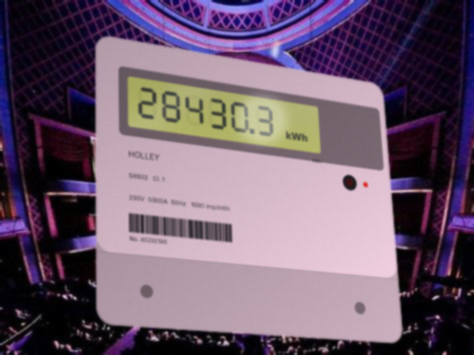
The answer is 28430.3,kWh
